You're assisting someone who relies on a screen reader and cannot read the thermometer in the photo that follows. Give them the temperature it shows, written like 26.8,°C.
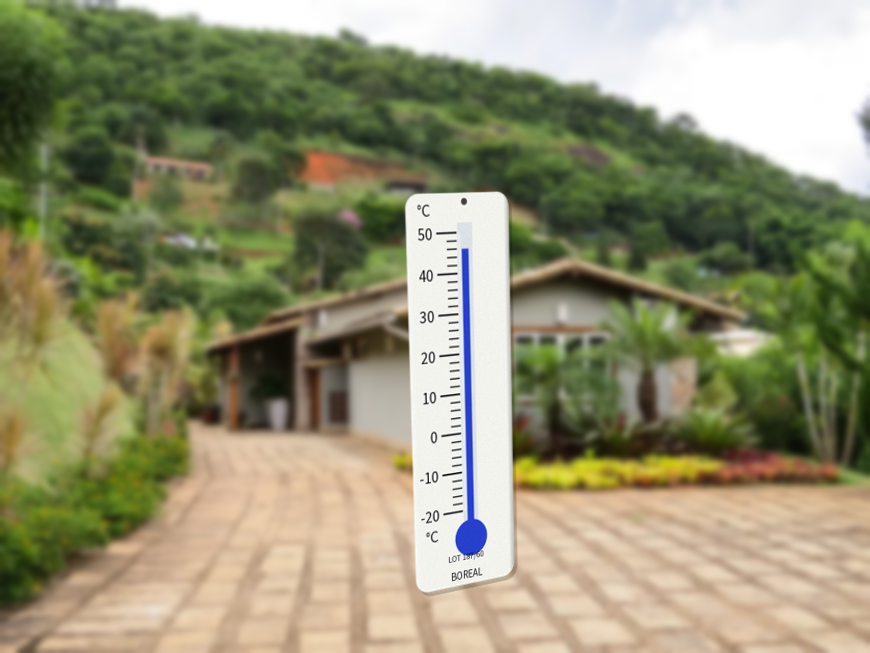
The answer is 46,°C
